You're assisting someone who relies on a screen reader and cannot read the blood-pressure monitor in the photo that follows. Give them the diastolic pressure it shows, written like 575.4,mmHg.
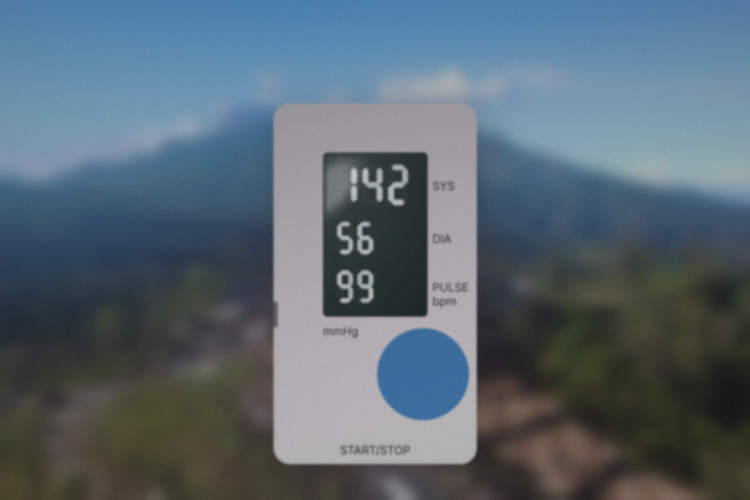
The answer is 56,mmHg
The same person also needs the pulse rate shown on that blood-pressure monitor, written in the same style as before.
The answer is 99,bpm
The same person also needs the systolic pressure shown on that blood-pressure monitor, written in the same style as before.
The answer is 142,mmHg
